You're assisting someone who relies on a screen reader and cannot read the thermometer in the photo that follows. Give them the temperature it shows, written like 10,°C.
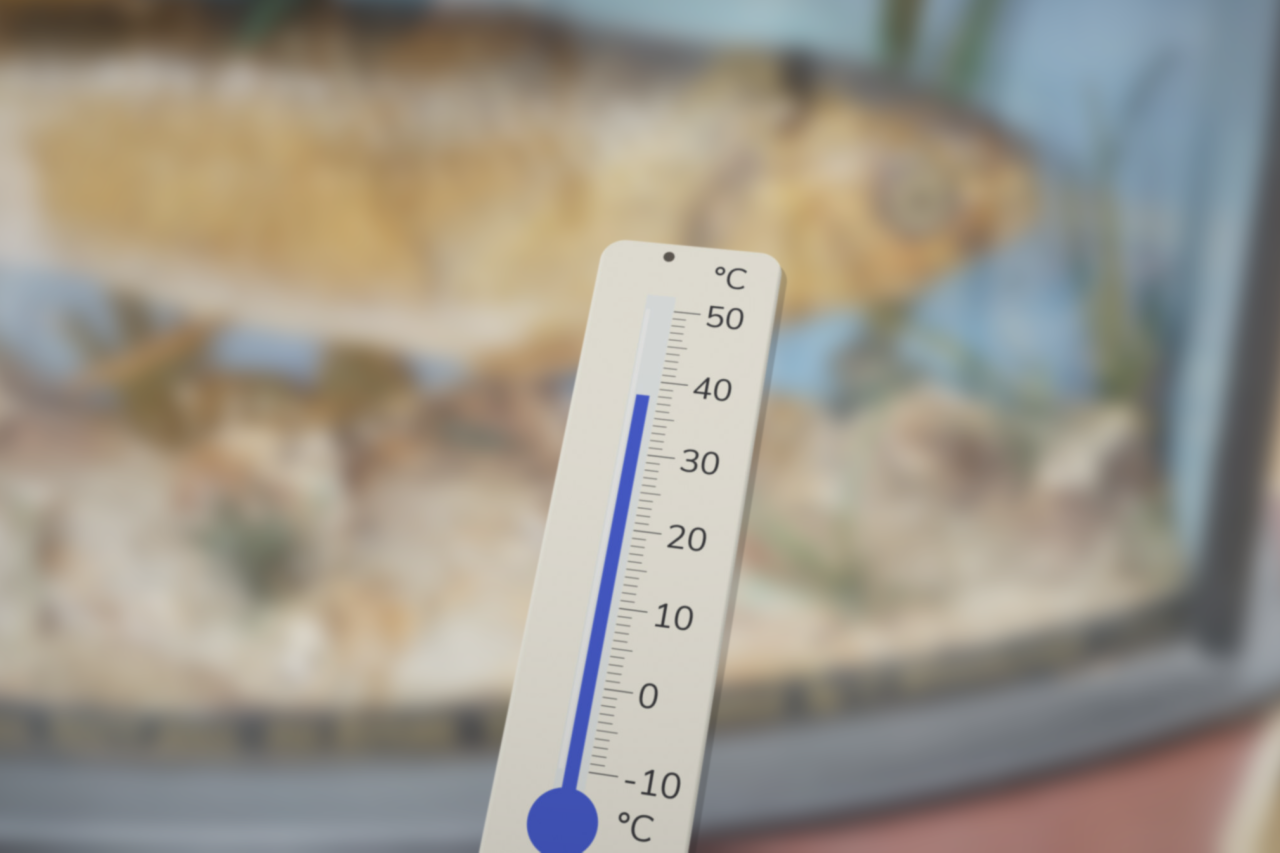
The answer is 38,°C
